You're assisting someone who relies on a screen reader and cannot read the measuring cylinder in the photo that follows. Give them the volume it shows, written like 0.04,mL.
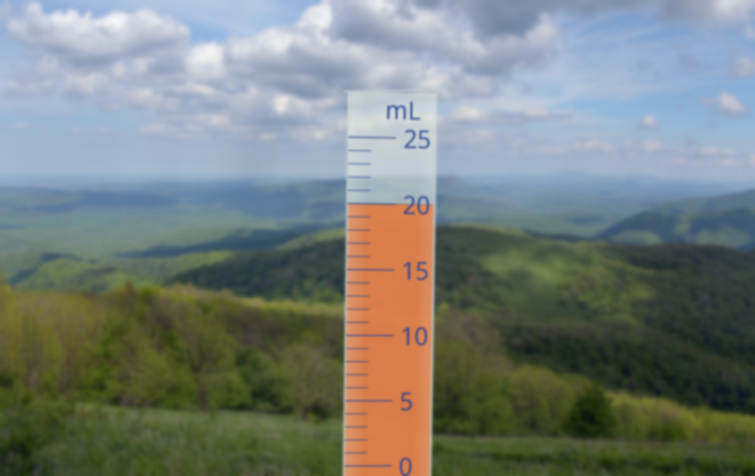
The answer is 20,mL
